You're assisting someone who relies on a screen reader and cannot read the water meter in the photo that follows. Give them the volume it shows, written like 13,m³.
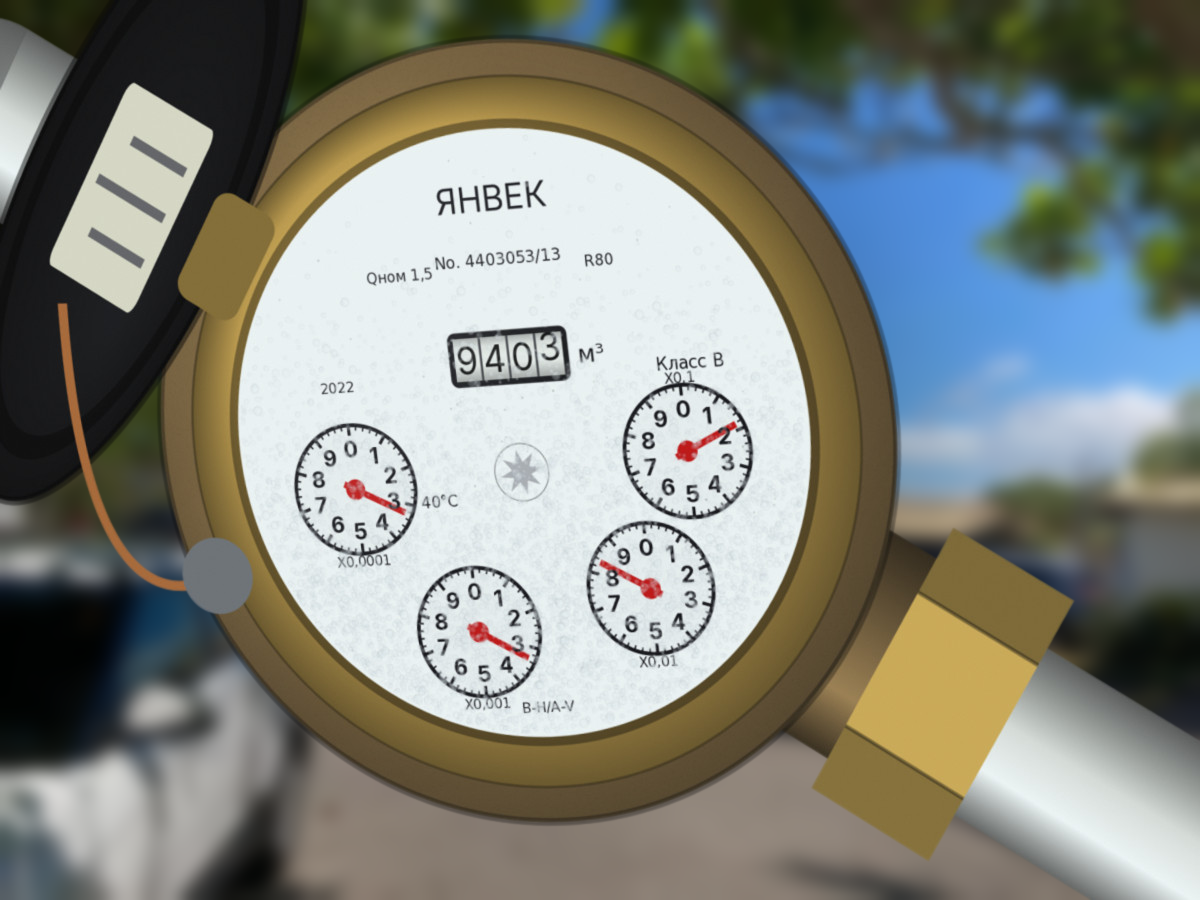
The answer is 9403.1833,m³
